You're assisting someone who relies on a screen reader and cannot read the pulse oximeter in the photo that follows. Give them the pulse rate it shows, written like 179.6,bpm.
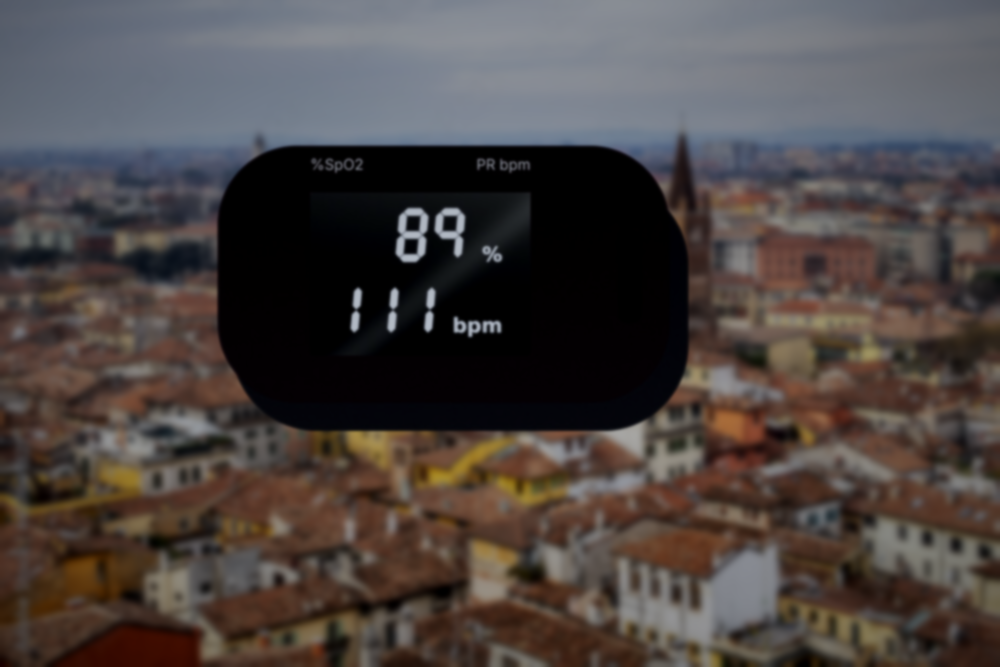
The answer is 111,bpm
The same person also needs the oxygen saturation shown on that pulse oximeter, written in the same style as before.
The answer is 89,%
